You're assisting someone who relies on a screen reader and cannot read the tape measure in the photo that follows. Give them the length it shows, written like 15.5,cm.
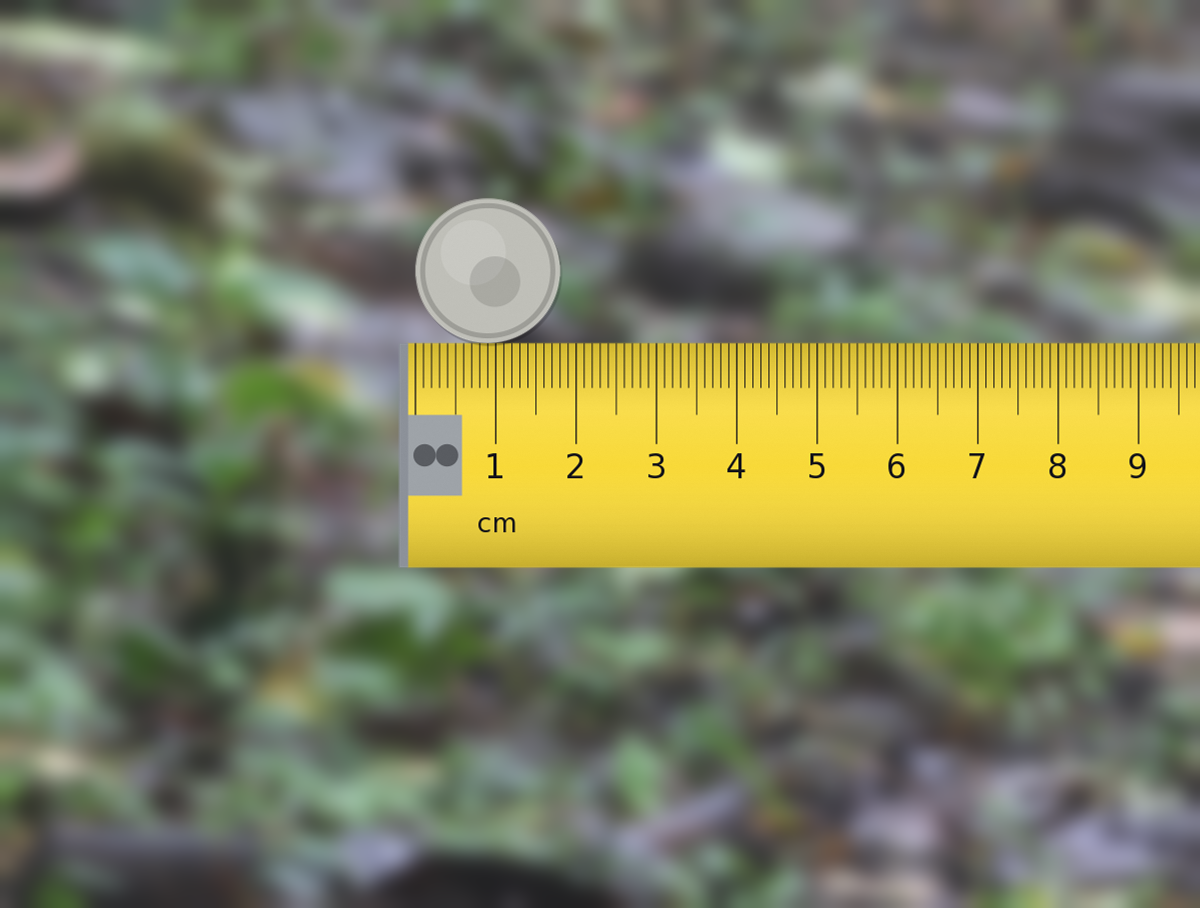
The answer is 1.8,cm
